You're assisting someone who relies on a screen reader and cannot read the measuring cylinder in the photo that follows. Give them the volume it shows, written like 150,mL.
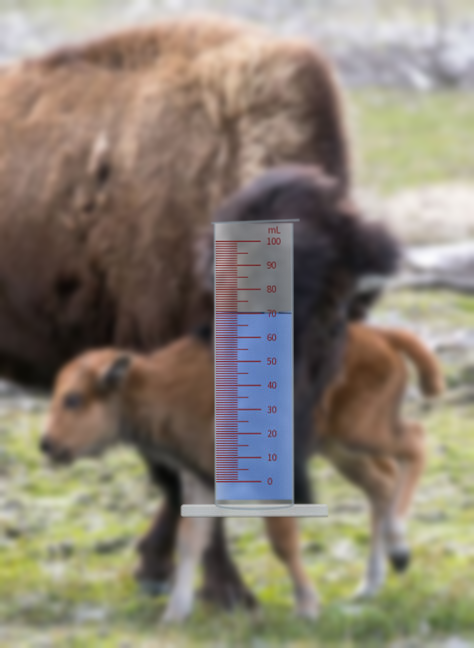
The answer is 70,mL
